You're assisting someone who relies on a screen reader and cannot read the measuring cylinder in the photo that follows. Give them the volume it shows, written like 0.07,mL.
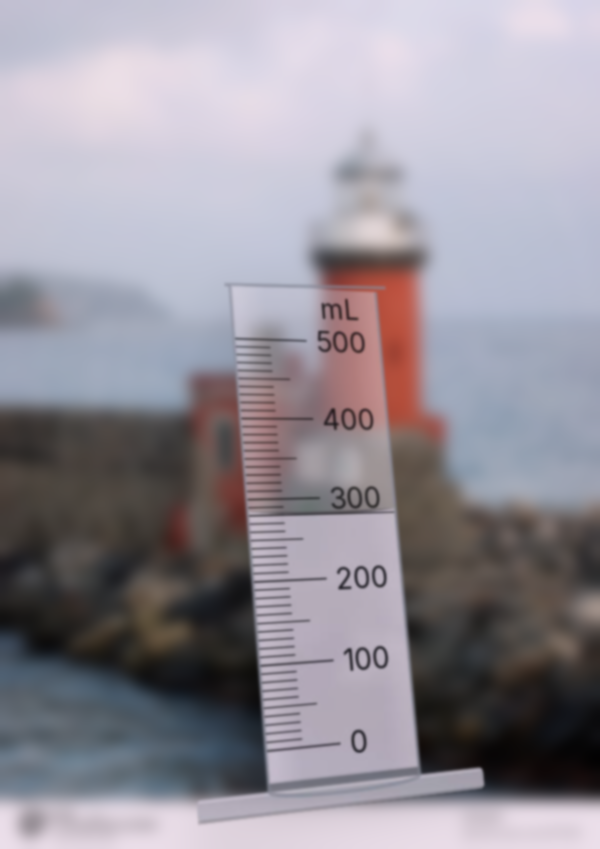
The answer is 280,mL
